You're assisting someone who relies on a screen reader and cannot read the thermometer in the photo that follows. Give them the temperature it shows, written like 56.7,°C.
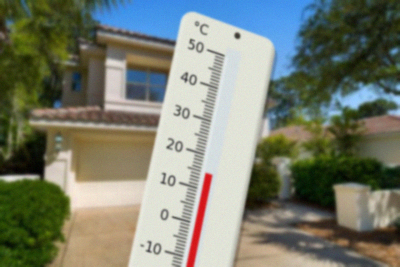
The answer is 15,°C
